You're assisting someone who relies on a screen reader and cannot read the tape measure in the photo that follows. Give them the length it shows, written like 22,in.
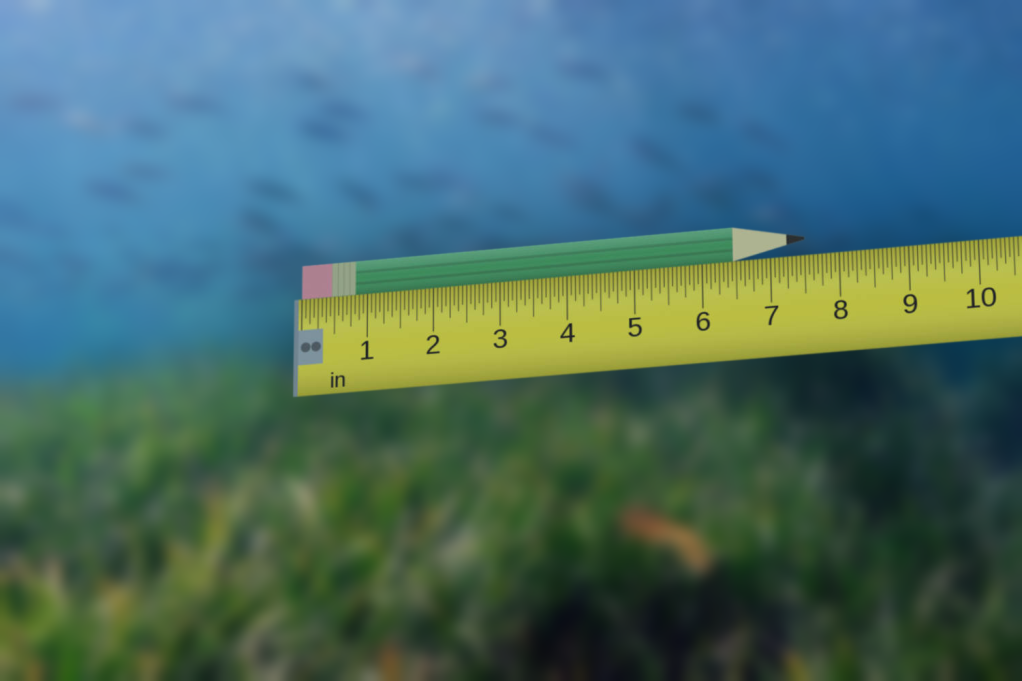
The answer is 7.5,in
